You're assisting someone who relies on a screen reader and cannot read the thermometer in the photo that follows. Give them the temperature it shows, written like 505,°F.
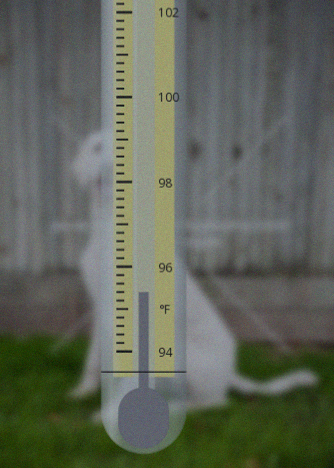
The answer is 95.4,°F
